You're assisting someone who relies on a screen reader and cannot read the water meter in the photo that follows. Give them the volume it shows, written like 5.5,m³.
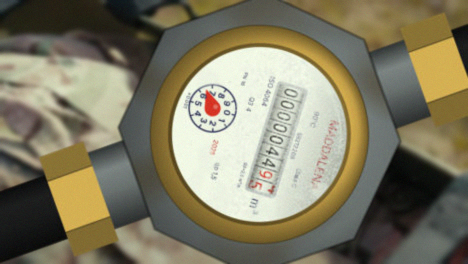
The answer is 44.946,m³
